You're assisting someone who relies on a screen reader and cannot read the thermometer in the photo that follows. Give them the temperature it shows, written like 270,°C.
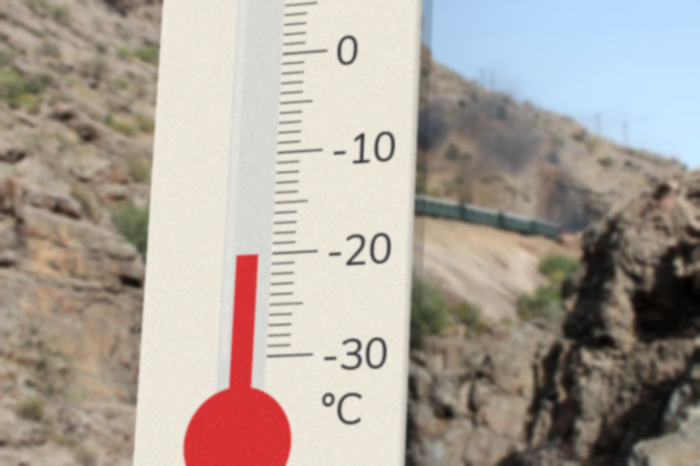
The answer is -20,°C
